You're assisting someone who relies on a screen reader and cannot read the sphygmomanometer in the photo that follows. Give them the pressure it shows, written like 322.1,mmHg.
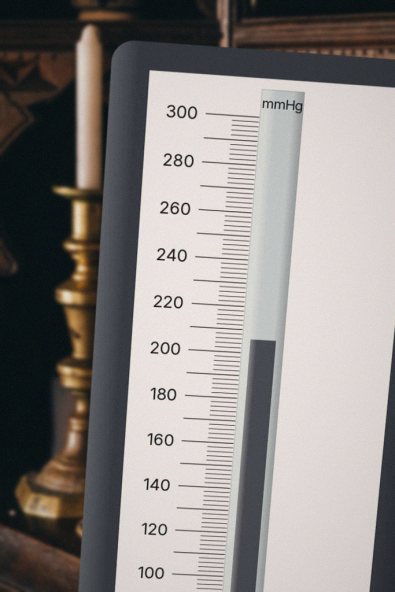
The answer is 206,mmHg
